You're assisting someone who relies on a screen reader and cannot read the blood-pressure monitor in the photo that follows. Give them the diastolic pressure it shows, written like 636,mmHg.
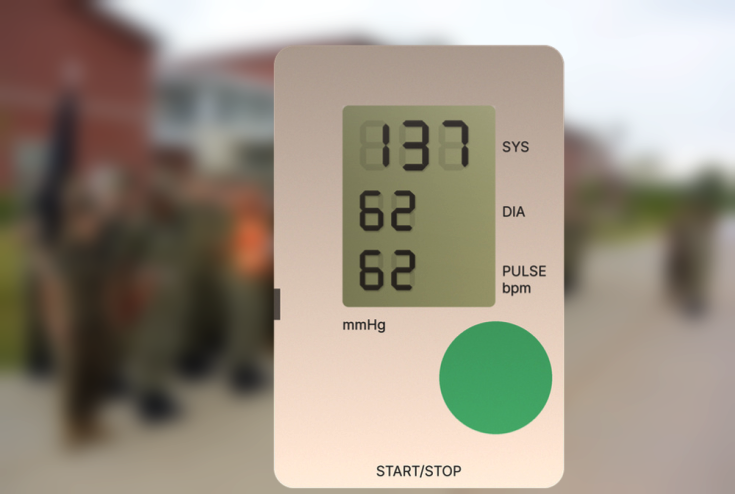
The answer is 62,mmHg
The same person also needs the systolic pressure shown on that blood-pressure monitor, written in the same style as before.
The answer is 137,mmHg
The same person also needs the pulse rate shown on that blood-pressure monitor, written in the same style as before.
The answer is 62,bpm
